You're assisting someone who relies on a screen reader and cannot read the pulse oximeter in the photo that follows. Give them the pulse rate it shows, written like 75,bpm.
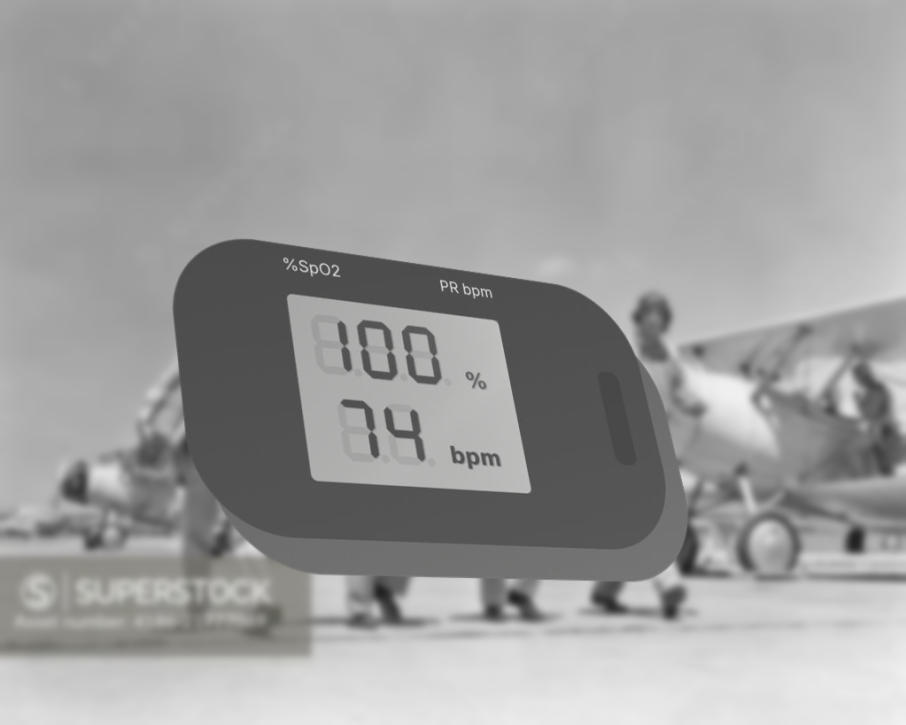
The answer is 74,bpm
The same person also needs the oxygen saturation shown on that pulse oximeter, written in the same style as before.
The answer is 100,%
